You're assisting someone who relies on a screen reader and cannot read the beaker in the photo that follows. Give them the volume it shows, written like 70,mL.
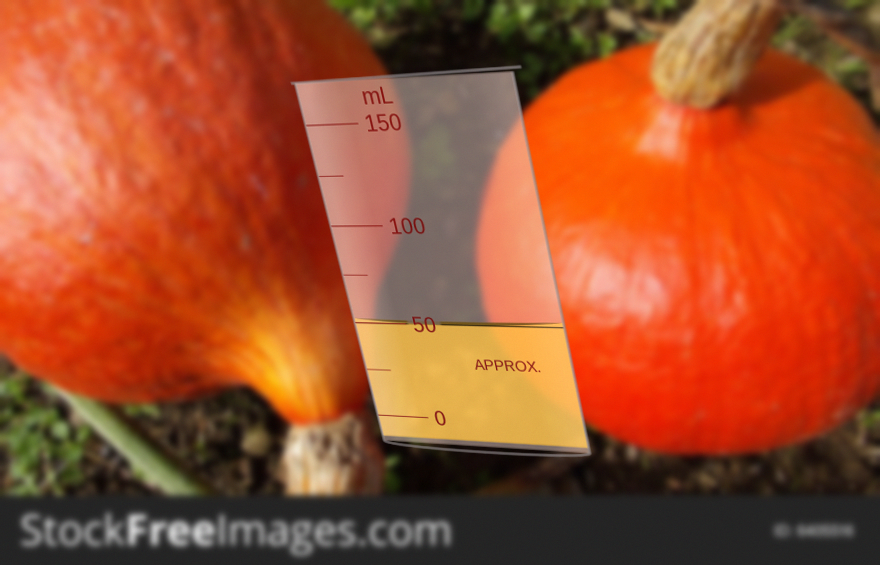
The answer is 50,mL
